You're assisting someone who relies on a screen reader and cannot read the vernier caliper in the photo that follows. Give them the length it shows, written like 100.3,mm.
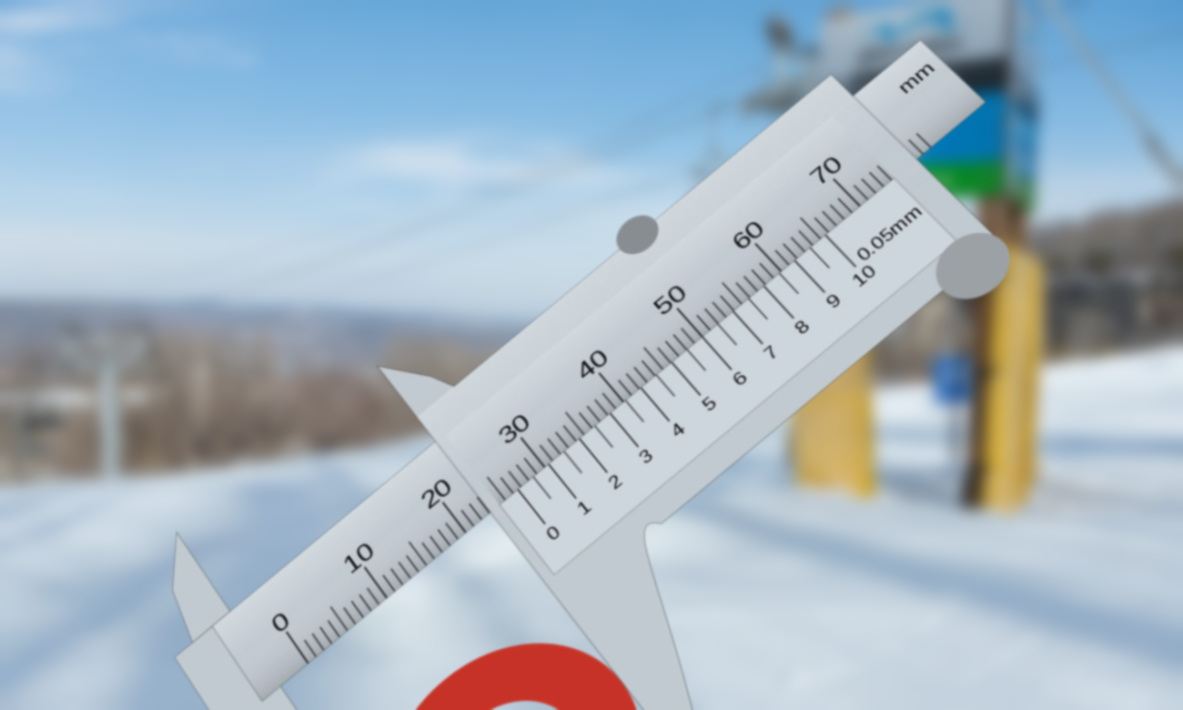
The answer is 26.6,mm
